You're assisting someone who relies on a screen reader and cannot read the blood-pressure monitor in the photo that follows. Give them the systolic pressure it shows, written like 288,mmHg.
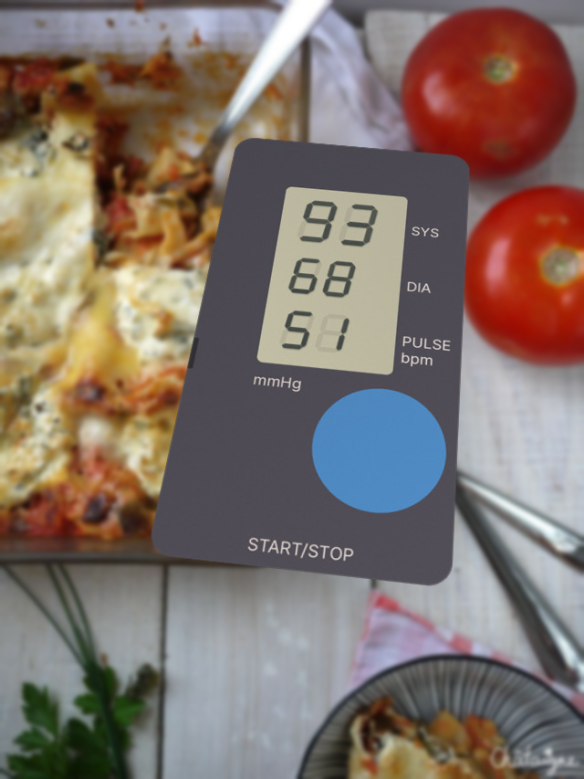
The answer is 93,mmHg
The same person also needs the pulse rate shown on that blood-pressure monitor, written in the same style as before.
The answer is 51,bpm
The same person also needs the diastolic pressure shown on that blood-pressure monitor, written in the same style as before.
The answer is 68,mmHg
